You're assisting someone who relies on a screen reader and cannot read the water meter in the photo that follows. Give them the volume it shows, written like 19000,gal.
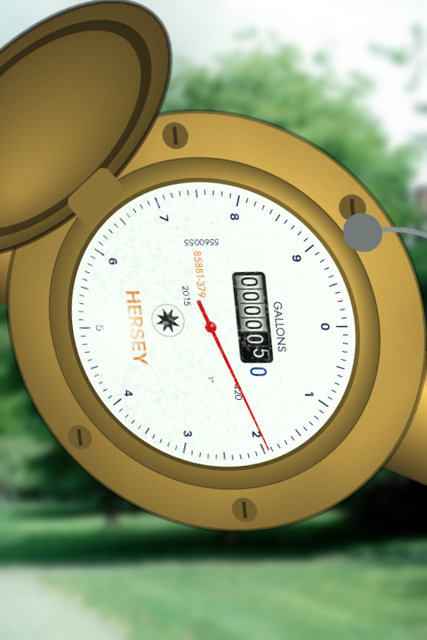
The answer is 51.9,gal
